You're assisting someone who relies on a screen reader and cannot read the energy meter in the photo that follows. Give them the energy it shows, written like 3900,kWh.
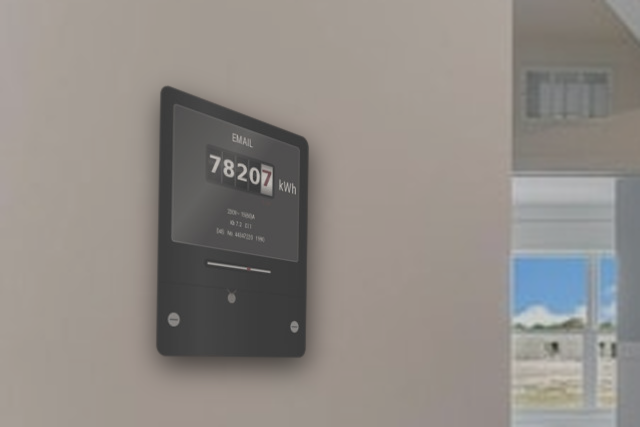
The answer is 7820.7,kWh
